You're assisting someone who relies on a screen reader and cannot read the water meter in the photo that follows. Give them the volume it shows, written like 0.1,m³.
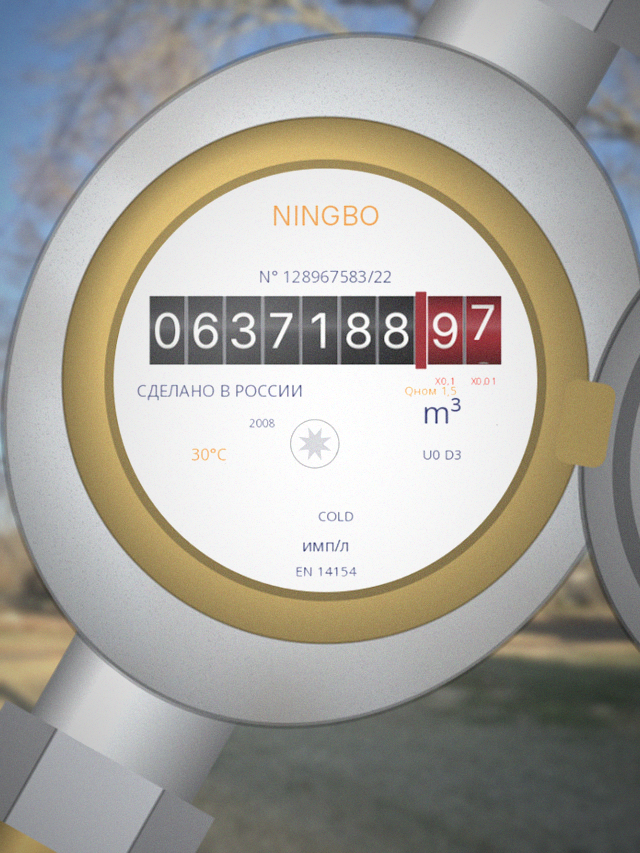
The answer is 637188.97,m³
